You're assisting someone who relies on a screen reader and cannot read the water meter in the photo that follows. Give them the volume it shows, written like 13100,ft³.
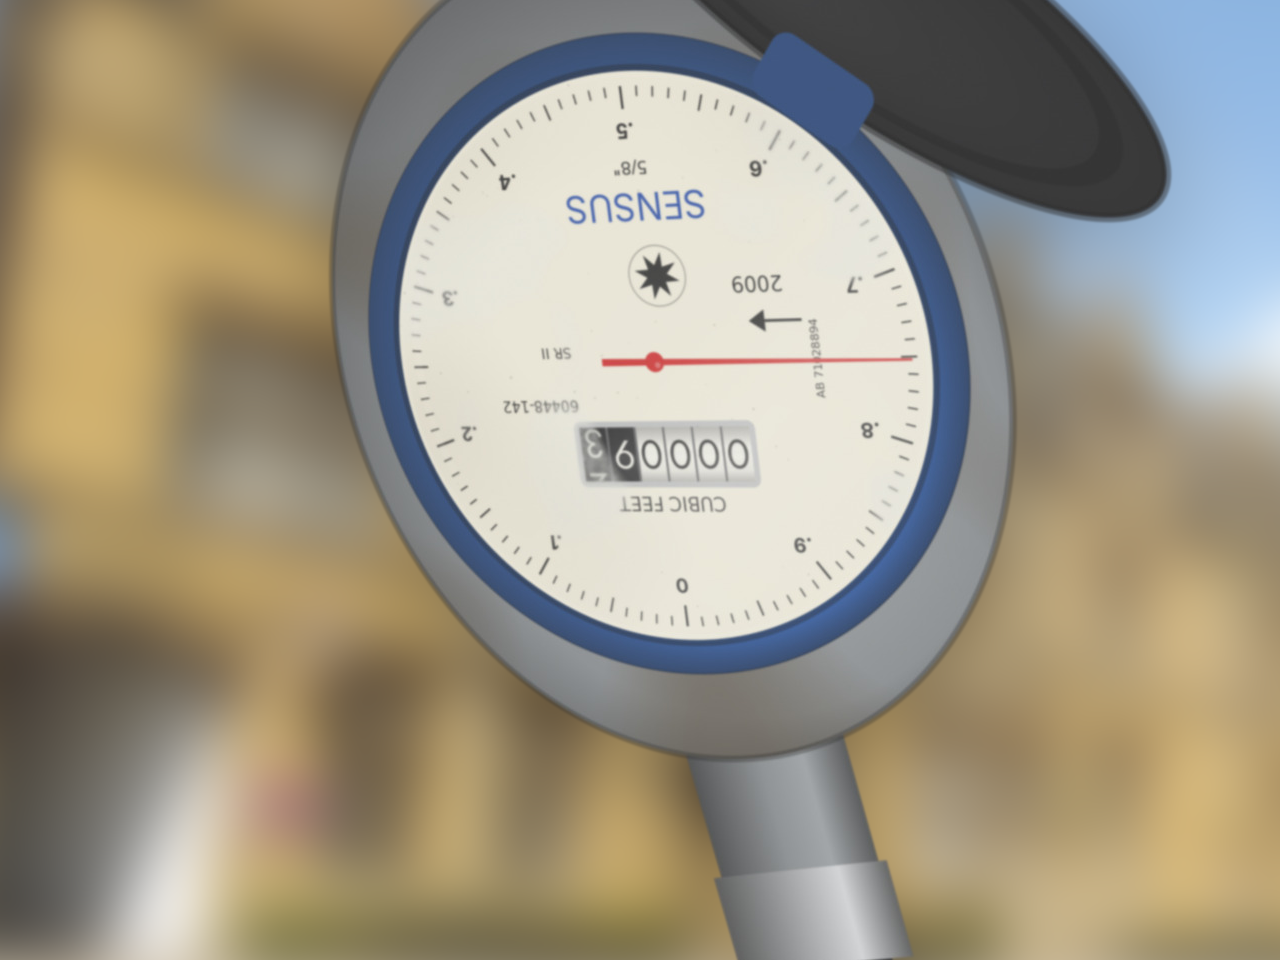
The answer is 92.75,ft³
